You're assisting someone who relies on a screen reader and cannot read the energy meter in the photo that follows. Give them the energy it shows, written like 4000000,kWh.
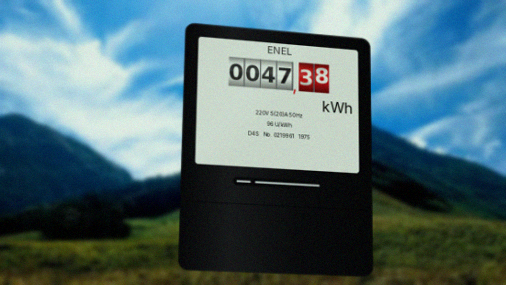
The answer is 47.38,kWh
